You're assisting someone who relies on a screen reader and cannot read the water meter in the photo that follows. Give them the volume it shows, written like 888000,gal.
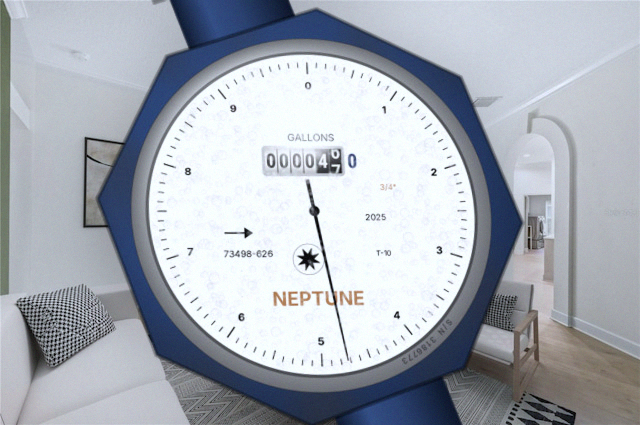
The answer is 464.7,gal
